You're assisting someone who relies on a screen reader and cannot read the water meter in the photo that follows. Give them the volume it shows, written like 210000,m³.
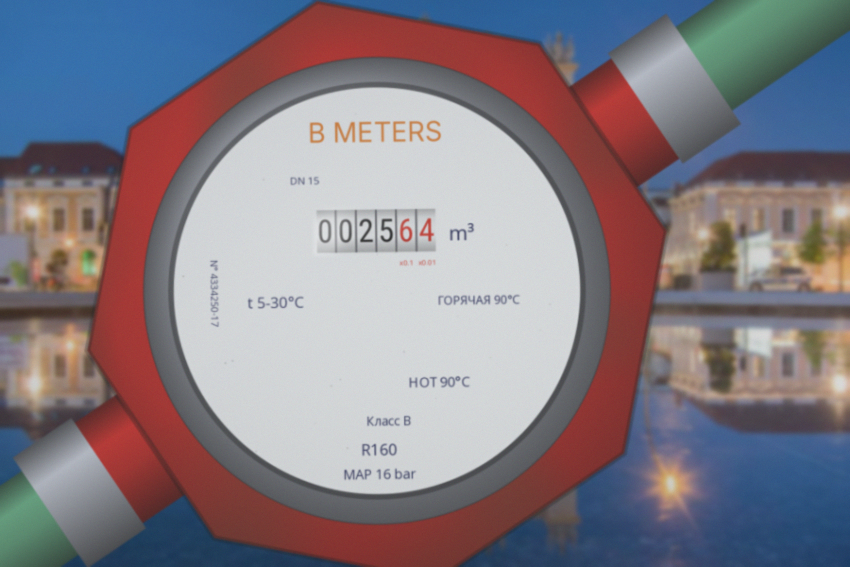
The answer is 25.64,m³
